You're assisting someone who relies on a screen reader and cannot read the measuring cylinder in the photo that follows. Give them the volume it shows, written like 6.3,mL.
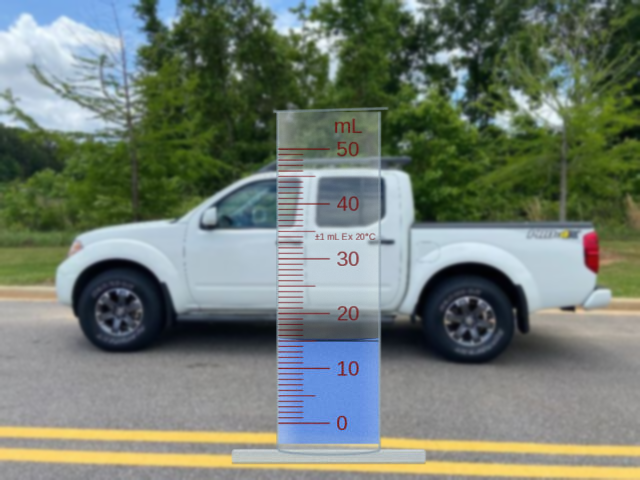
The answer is 15,mL
